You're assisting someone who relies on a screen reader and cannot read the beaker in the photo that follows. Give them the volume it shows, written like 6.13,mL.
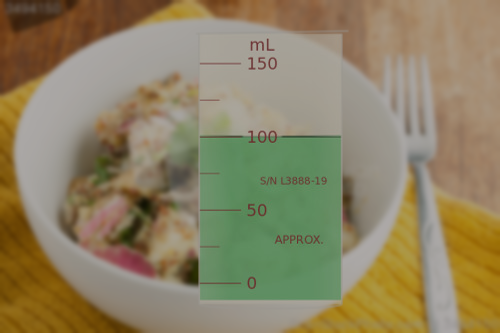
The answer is 100,mL
